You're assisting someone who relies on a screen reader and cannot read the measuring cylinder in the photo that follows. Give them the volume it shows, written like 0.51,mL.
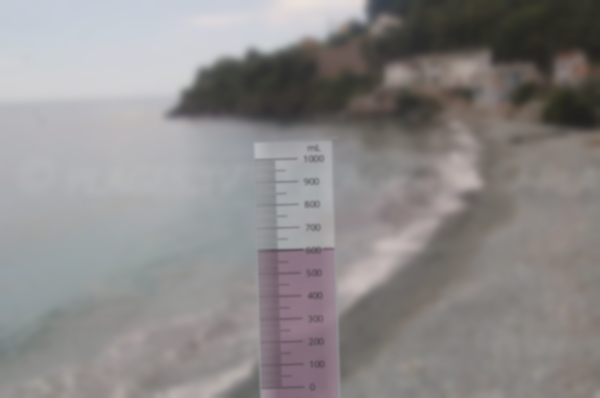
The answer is 600,mL
